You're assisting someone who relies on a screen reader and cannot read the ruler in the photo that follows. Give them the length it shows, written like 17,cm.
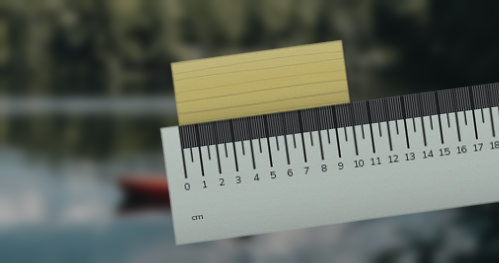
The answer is 10,cm
